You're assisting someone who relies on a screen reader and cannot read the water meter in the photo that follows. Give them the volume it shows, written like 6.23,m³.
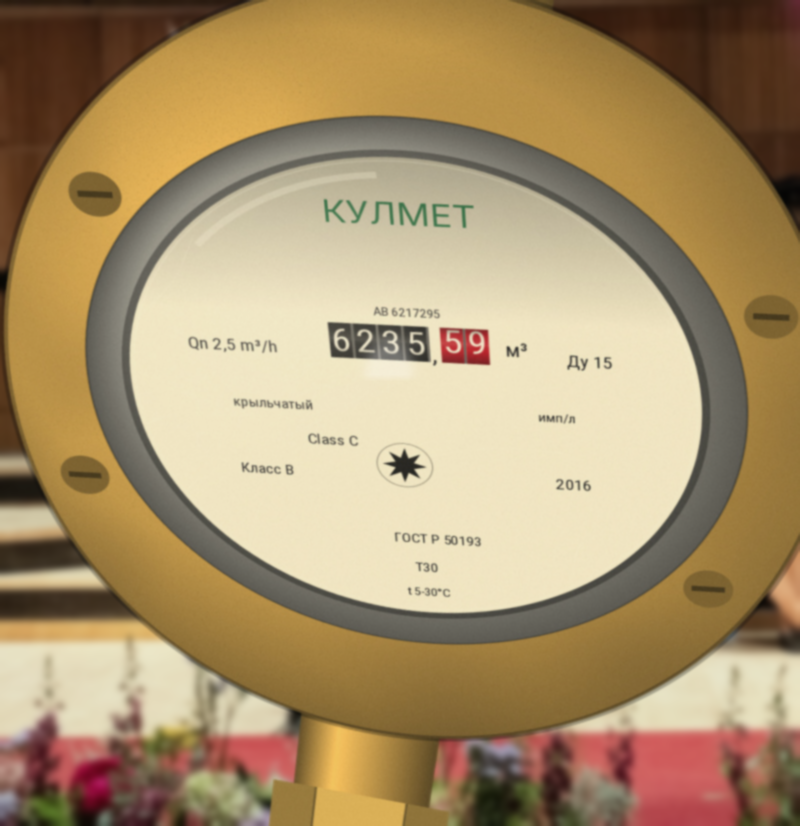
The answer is 6235.59,m³
